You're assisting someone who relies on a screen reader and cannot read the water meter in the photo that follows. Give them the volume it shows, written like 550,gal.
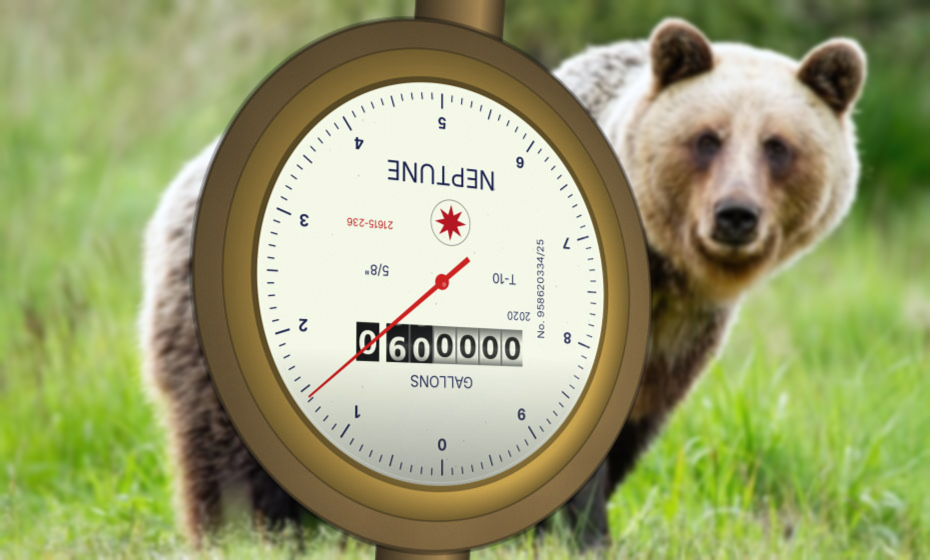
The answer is 91.4,gal
